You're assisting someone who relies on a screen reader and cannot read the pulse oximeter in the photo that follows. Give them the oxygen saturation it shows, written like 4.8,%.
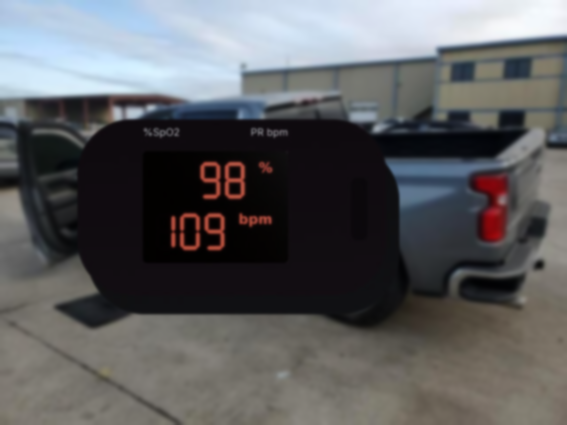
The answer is 98,%
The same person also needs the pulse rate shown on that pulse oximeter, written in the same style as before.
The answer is 109,bpm
